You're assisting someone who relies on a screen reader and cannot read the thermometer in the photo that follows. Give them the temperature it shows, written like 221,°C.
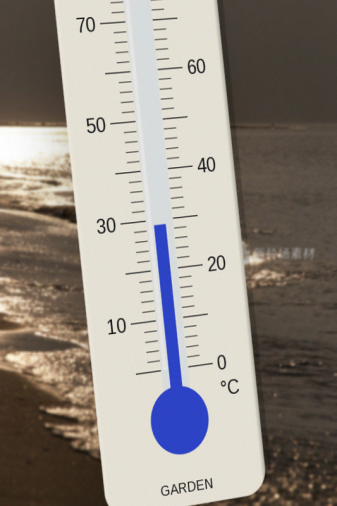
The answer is 29,°C
